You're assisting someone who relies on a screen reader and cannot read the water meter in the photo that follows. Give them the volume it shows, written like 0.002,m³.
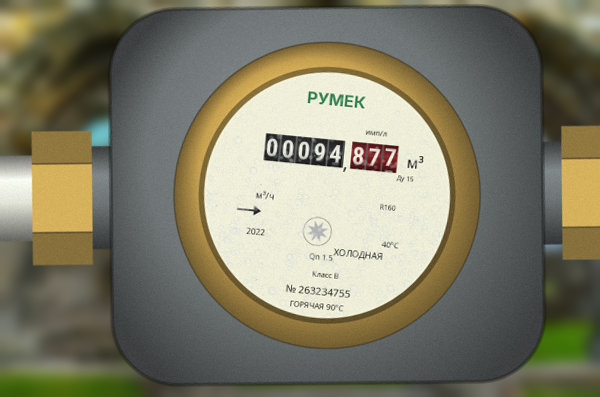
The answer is 94.877,m³
